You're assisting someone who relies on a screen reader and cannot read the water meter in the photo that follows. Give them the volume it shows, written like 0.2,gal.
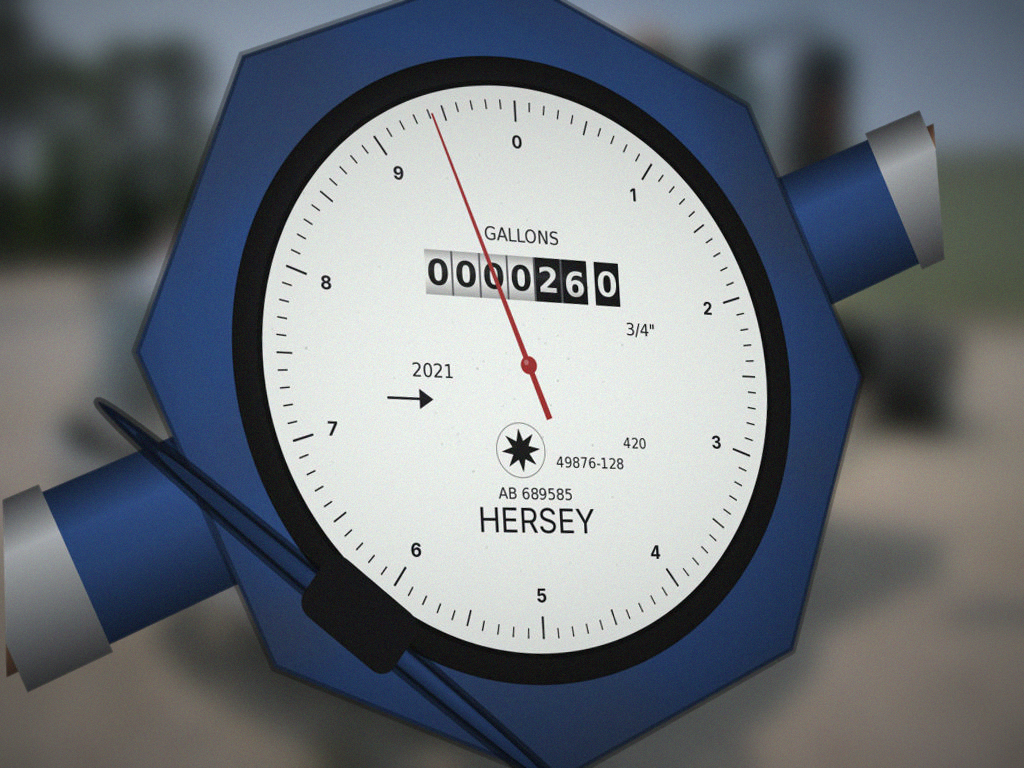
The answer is 259.4,gal
